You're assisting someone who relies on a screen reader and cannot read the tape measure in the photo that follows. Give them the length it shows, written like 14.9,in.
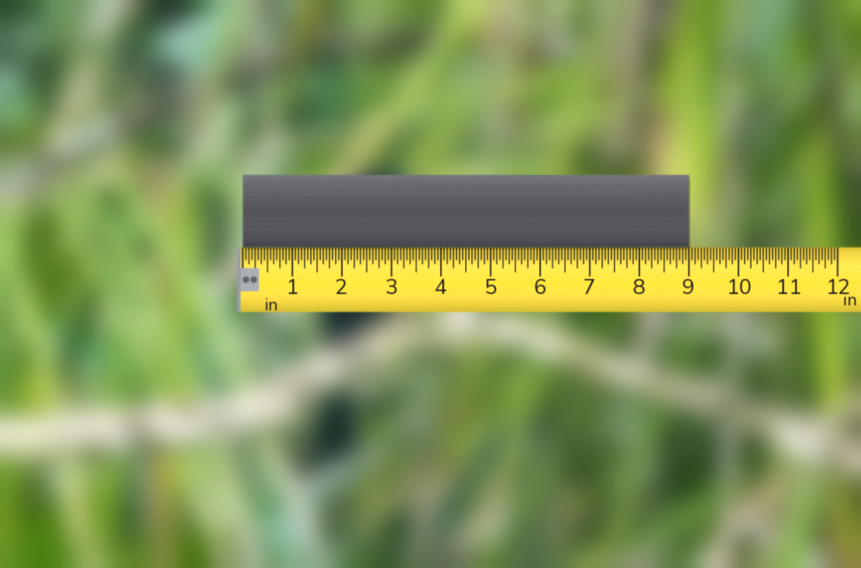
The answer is 9,in
